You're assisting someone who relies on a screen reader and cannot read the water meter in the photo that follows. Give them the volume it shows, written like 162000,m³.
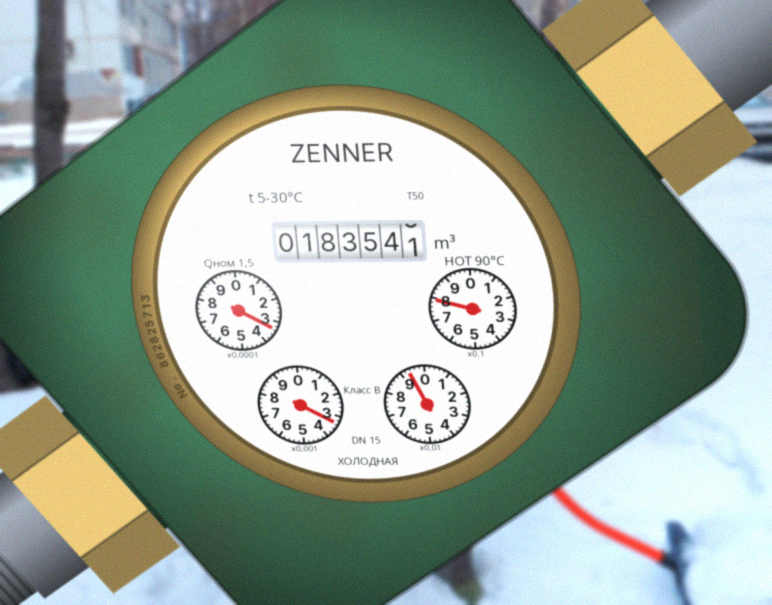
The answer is 183540.7933,m³
